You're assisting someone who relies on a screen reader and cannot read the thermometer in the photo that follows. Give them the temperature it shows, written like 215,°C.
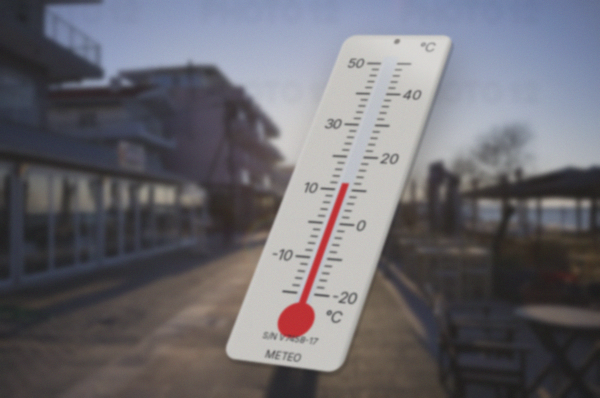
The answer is 12,°C
